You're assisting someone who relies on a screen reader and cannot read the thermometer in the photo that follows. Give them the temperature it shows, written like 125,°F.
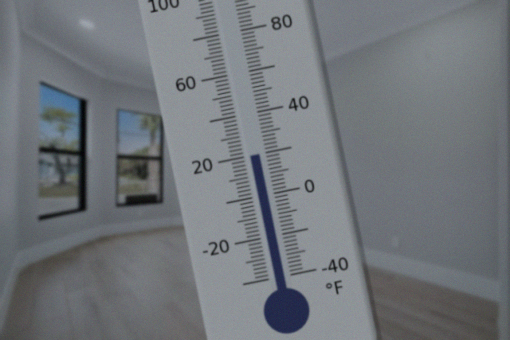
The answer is 20,°F
